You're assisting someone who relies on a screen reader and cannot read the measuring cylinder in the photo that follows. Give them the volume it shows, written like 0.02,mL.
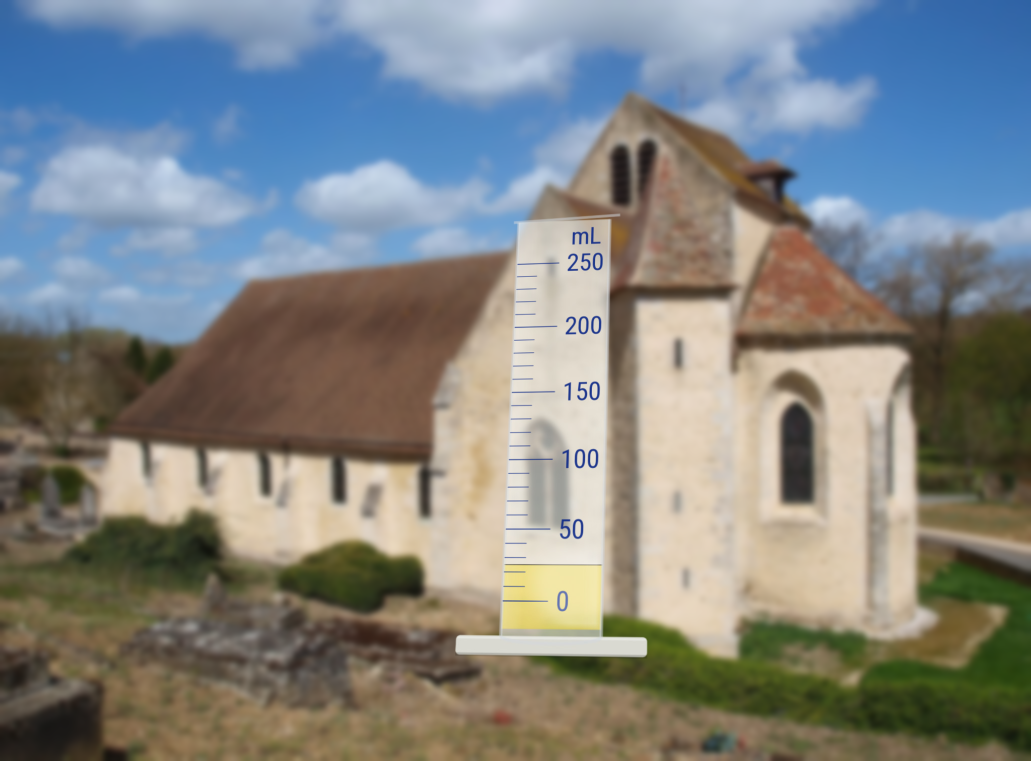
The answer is 25,mL
